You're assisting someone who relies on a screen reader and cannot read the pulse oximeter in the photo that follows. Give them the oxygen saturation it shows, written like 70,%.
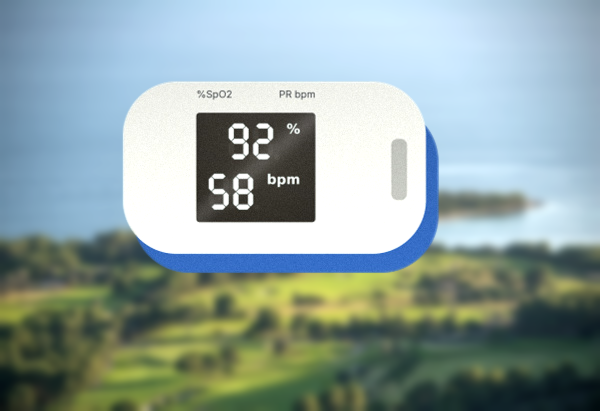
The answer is 92,%
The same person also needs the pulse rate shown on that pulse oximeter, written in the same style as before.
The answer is 58,bpm
